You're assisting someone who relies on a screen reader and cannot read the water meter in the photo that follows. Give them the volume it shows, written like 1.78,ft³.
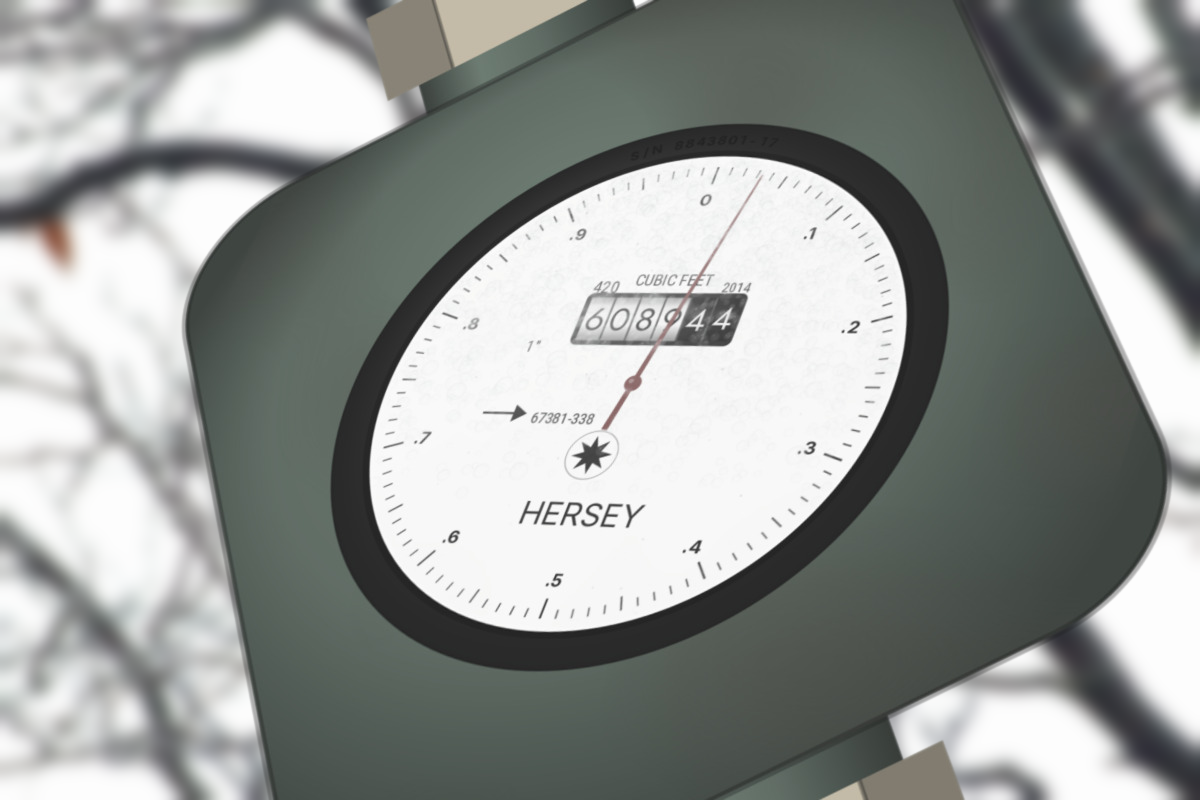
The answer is 608944.03,ft³
